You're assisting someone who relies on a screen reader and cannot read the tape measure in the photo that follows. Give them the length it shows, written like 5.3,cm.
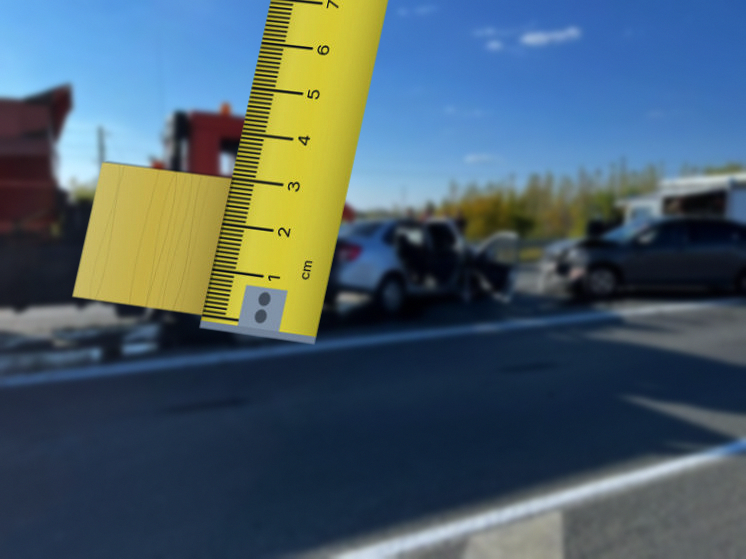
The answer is 3,cm
